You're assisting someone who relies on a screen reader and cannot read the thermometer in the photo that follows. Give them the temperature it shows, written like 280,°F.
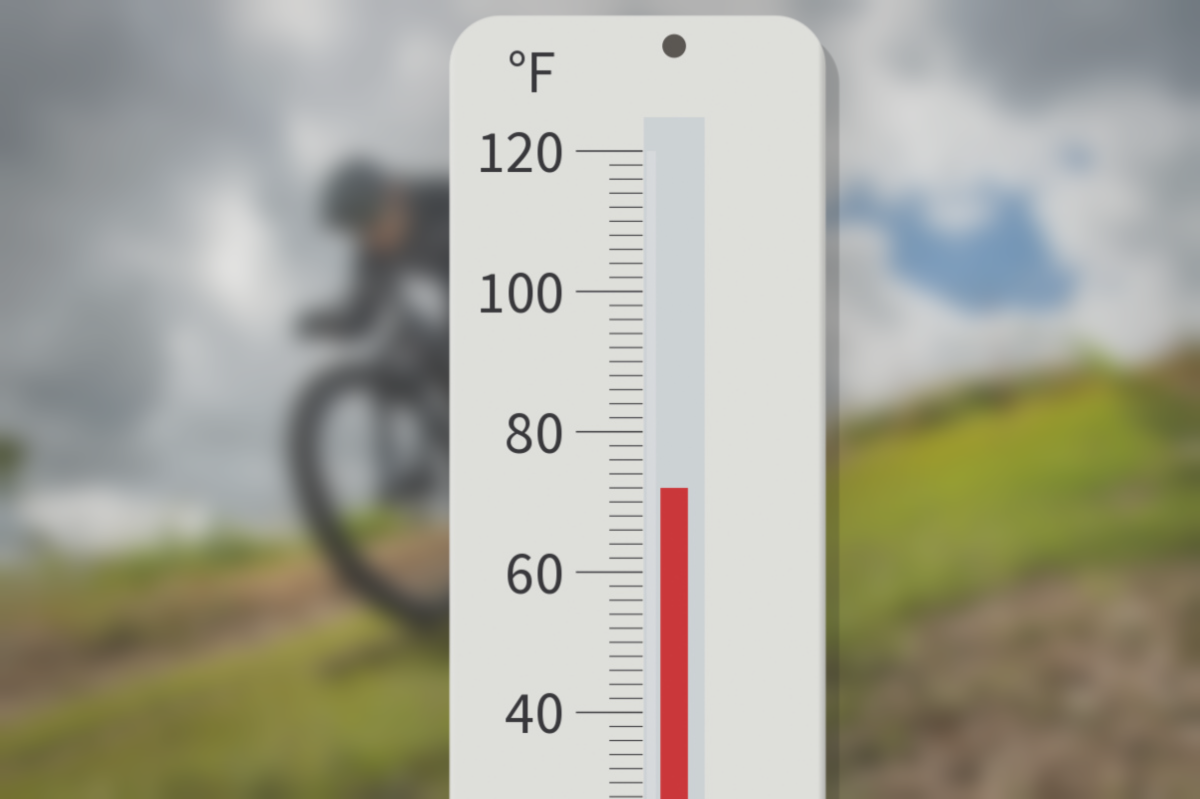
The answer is 72,°F
